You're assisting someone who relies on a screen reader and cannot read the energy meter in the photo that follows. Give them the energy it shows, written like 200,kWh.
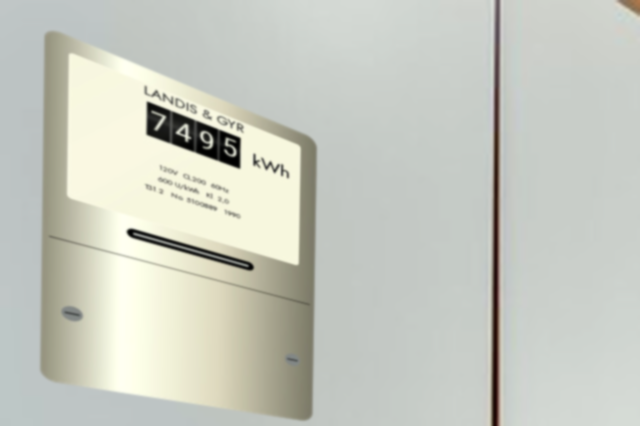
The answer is 7495,kWh
